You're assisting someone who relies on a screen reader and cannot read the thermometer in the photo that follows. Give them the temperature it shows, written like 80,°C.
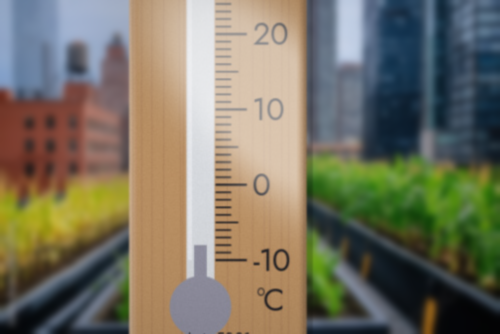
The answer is -8,°C
